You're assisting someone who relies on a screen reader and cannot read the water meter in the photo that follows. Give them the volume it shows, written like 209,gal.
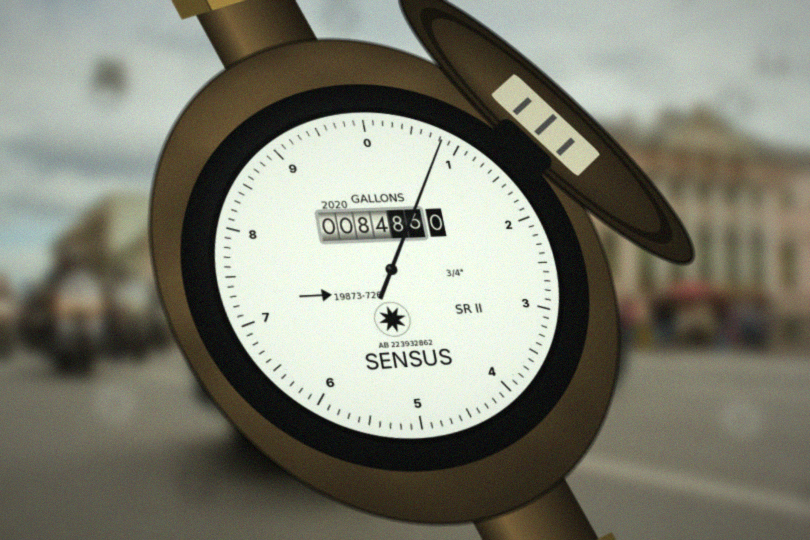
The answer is 84860.8,gal
